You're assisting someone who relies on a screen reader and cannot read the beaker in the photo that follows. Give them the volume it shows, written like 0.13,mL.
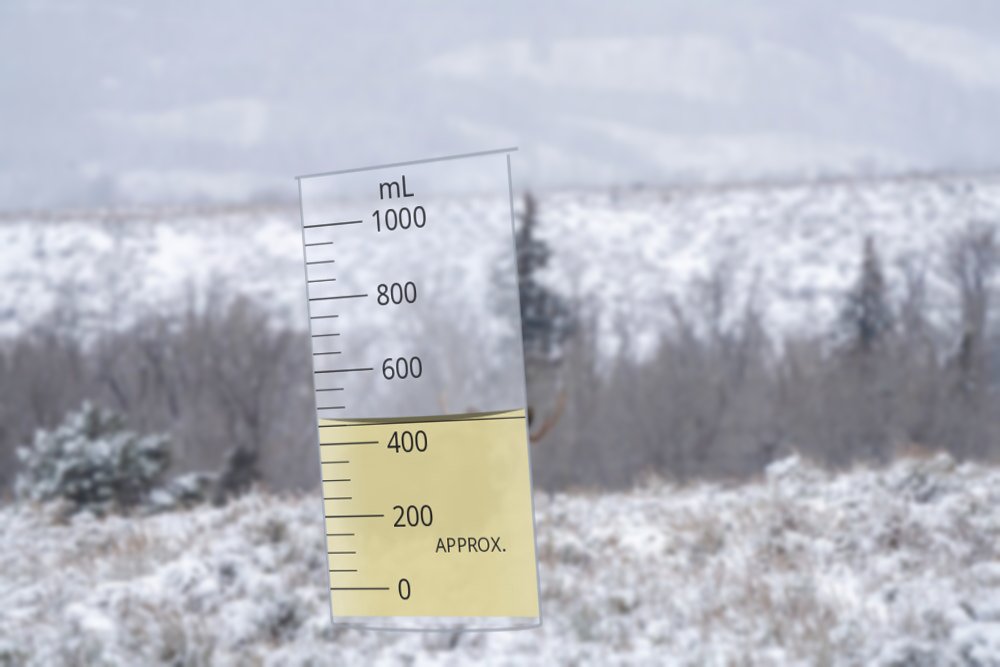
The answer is 450,mL
